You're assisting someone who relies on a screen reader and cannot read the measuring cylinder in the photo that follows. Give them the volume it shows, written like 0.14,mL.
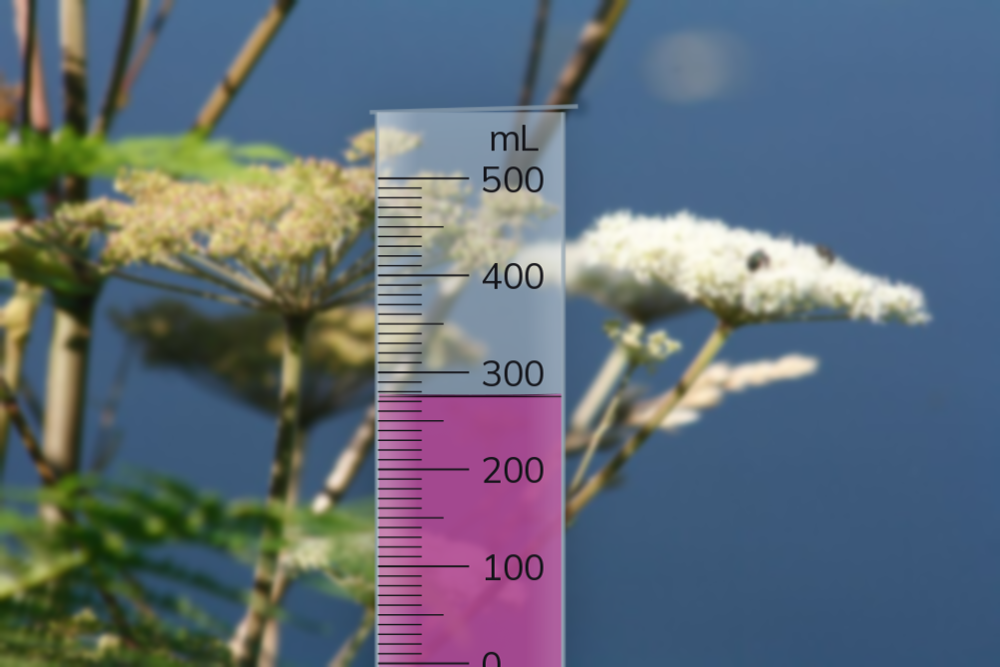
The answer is 275,mL
